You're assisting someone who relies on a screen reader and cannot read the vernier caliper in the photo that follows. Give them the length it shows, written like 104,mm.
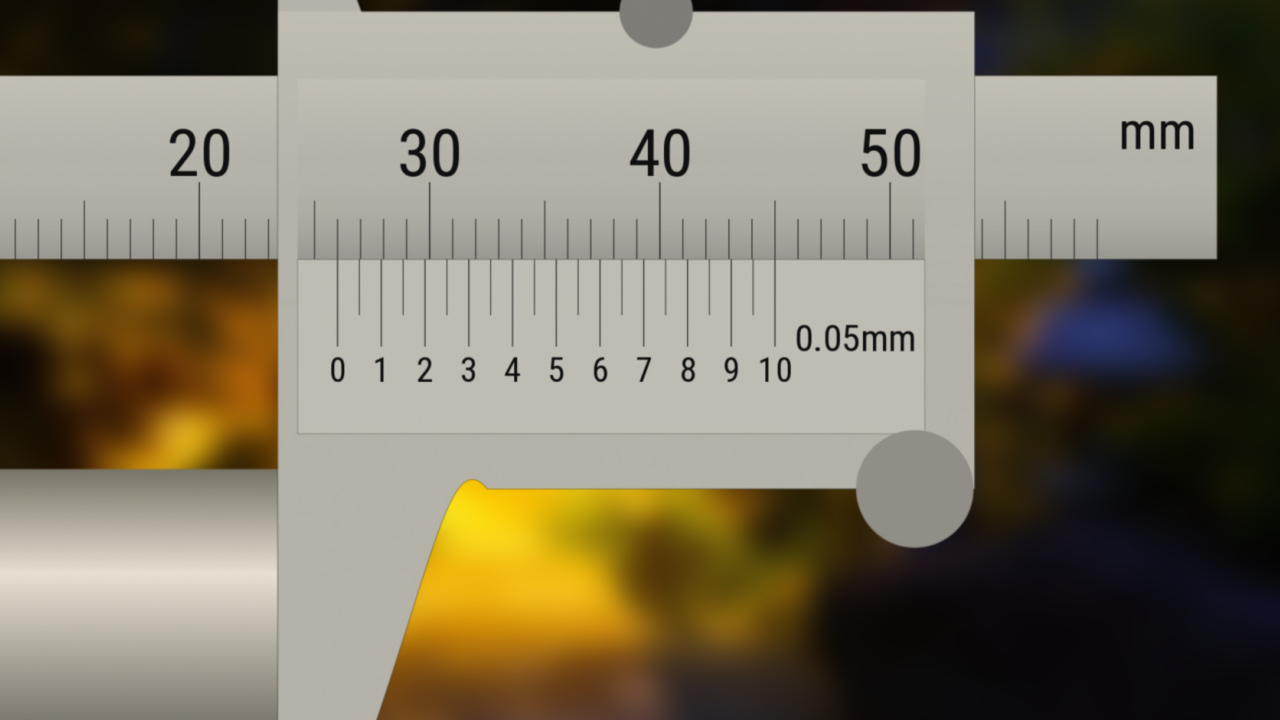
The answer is 26.0,mm
